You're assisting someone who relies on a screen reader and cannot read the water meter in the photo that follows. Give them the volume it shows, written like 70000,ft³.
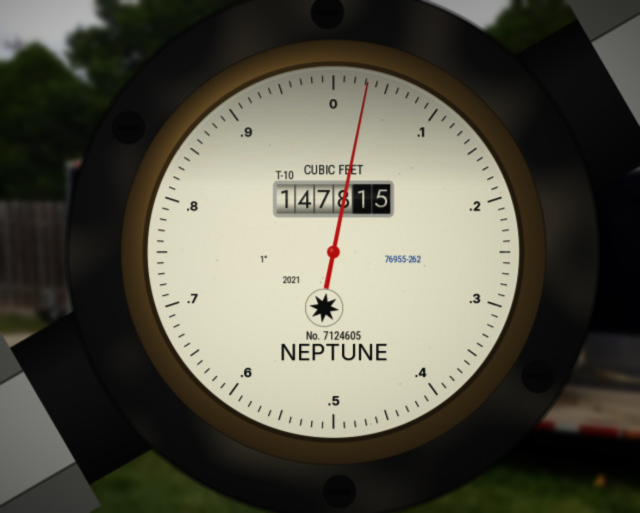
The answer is 147815.03,ft³
